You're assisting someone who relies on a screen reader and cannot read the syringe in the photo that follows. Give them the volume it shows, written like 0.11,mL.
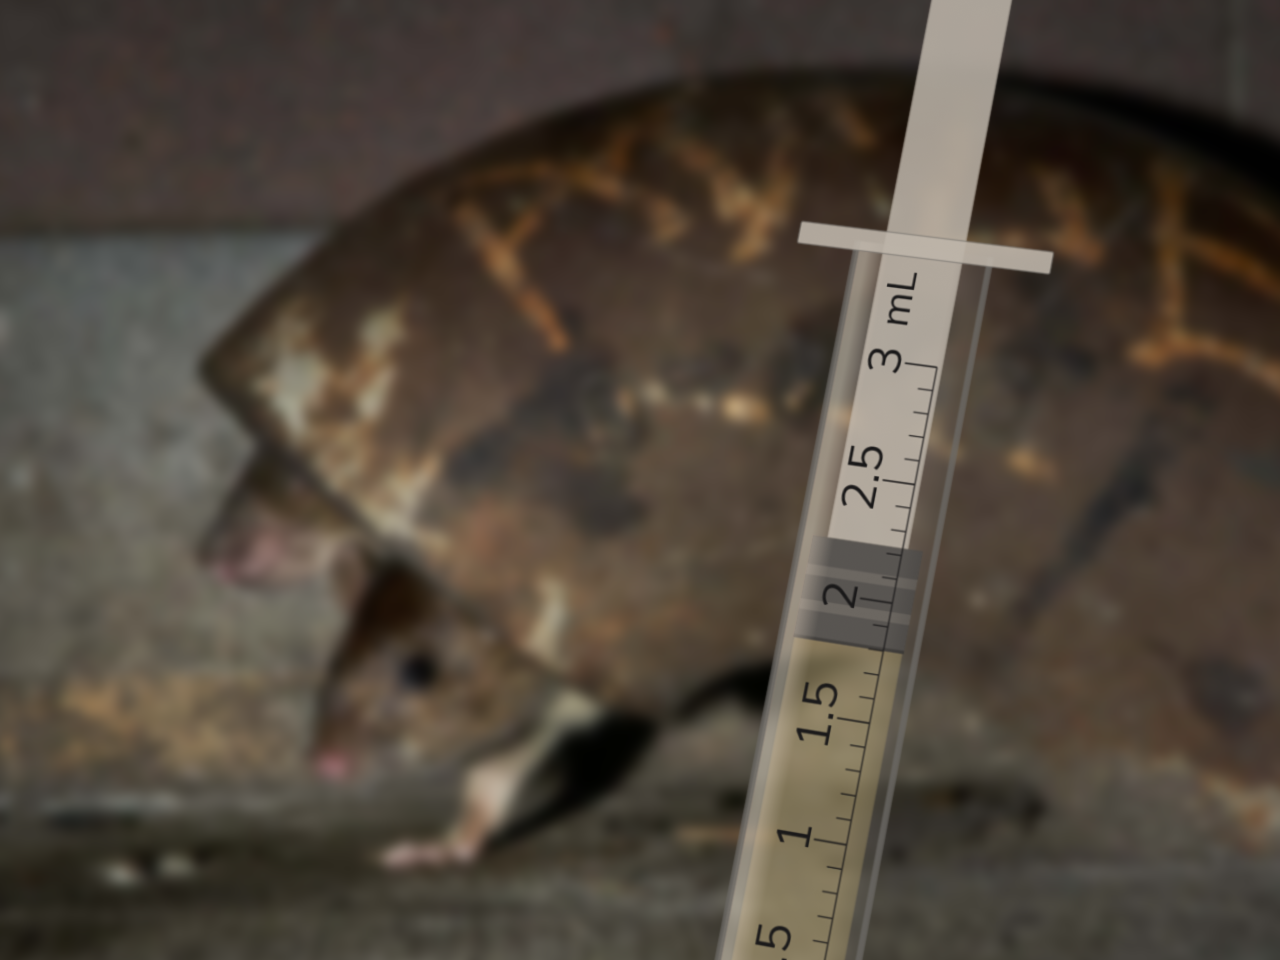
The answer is 1.8,mL
